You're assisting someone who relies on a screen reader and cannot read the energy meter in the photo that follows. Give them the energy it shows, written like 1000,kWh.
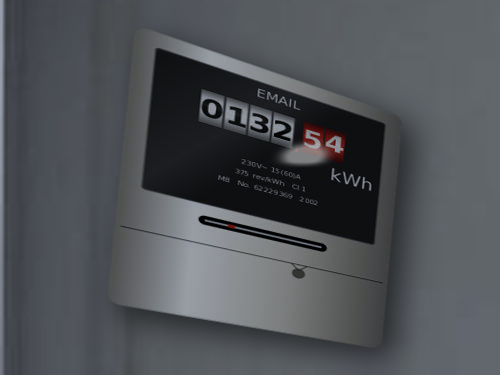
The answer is 132.54,kWh
